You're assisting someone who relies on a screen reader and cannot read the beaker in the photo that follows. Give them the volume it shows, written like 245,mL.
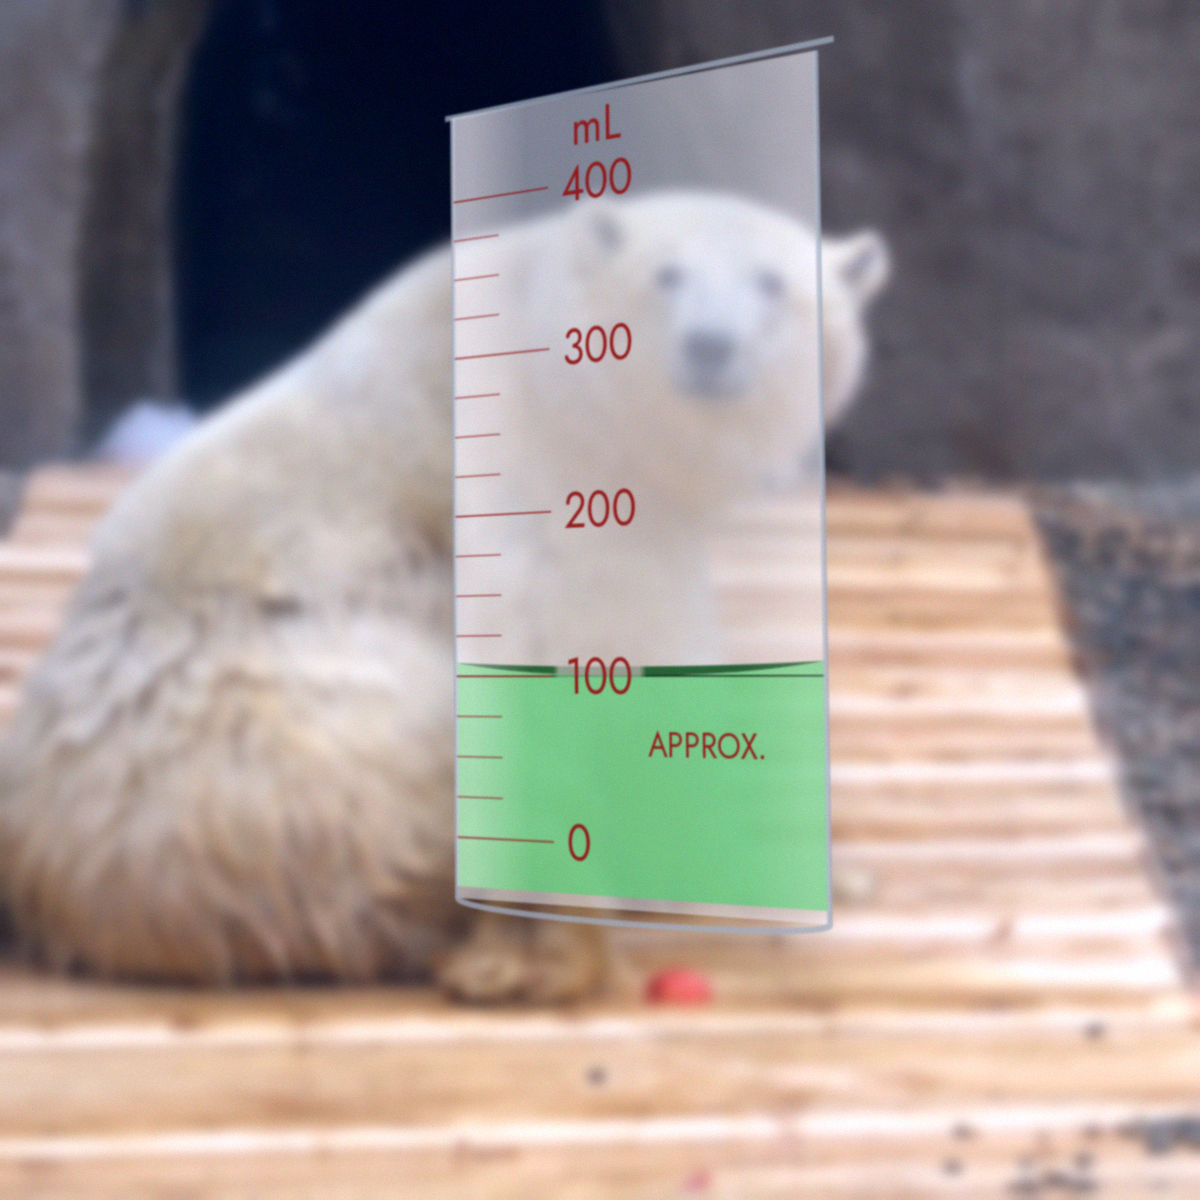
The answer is 100,mL
